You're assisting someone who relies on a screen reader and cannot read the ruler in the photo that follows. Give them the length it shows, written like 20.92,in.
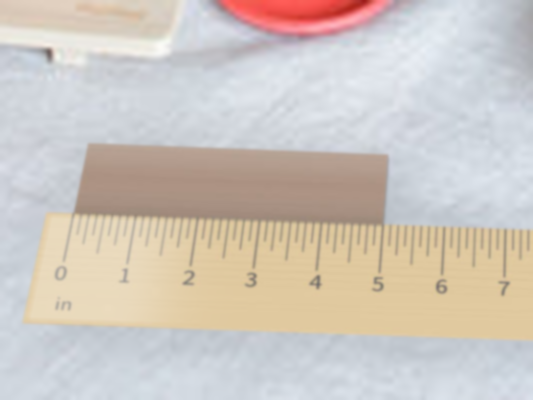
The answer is 5,in
